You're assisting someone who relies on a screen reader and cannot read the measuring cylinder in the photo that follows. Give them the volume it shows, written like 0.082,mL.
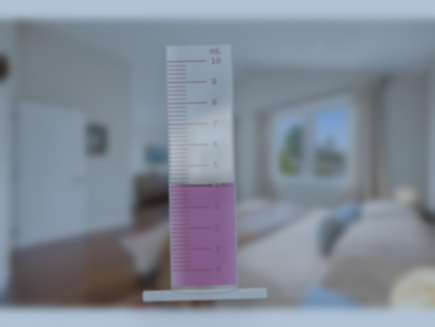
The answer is 4,mL
